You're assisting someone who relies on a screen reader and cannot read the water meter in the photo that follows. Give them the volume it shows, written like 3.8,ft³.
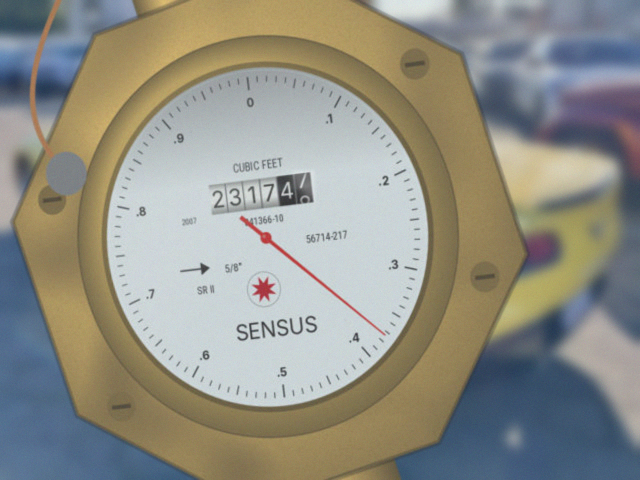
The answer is 231747.37,ft³
